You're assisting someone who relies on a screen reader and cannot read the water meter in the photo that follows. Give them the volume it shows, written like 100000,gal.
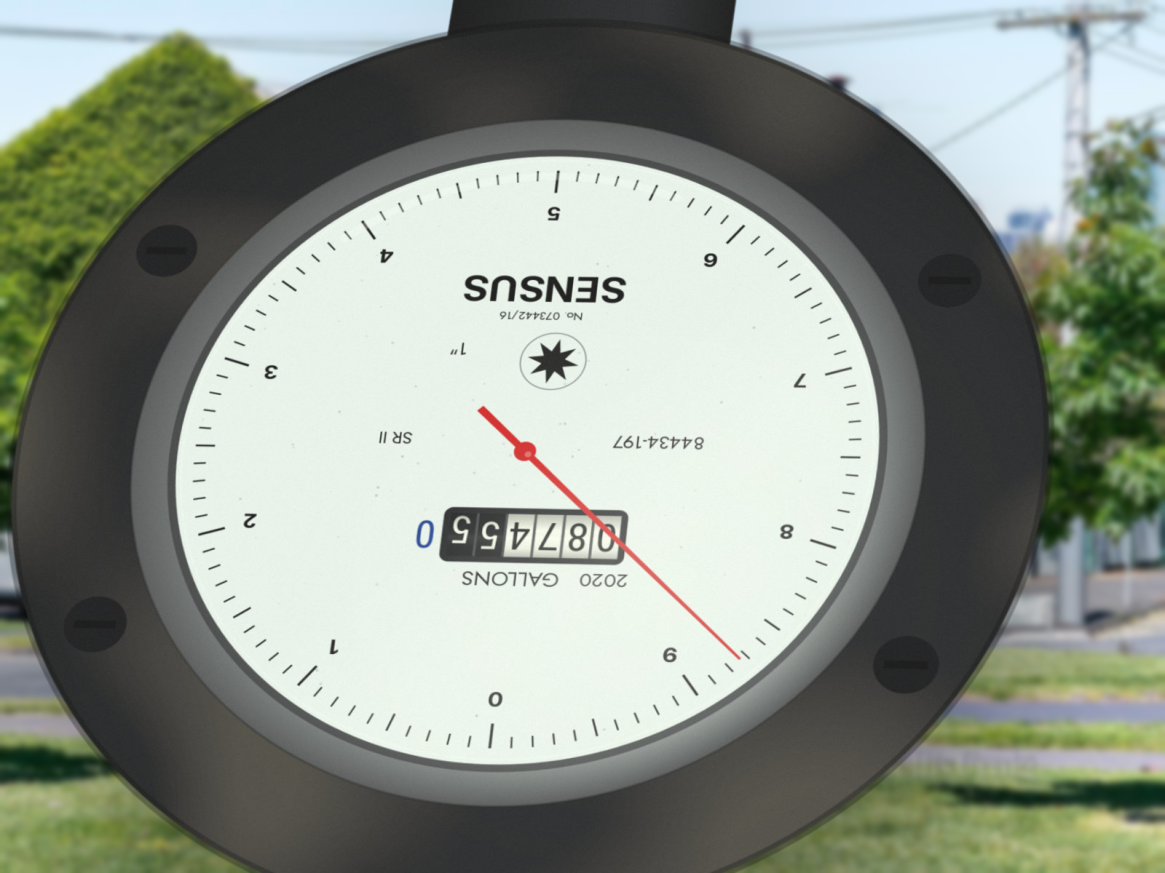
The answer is 874548.7,gal
